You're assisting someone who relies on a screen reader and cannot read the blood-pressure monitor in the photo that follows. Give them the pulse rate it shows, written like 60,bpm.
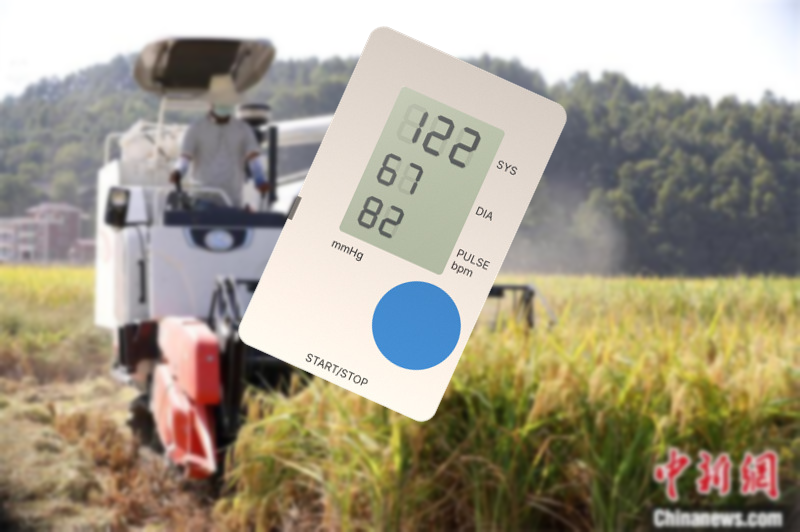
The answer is 82,bpm
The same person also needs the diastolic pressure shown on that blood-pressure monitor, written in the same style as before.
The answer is 67,mmHg
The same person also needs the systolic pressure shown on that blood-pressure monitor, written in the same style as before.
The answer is 122,mmHg
